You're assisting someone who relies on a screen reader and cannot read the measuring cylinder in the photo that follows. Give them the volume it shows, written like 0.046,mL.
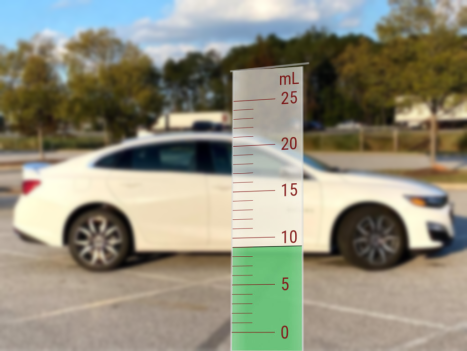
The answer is 9,mL
